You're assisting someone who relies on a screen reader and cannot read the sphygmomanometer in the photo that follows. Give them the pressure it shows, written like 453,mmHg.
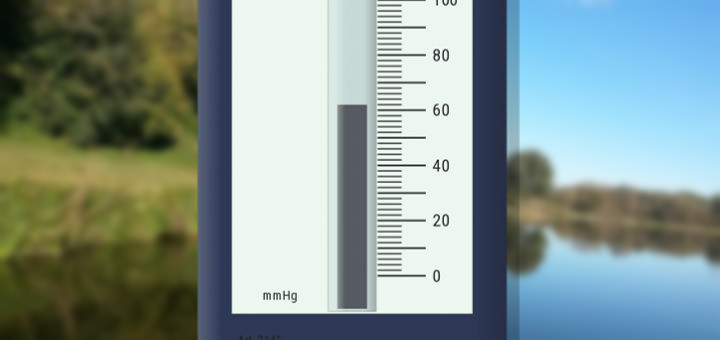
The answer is 62,mmHg
